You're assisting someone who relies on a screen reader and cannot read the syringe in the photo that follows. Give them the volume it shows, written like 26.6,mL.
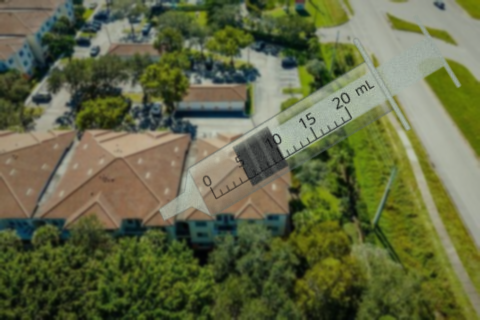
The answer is 5,mL
